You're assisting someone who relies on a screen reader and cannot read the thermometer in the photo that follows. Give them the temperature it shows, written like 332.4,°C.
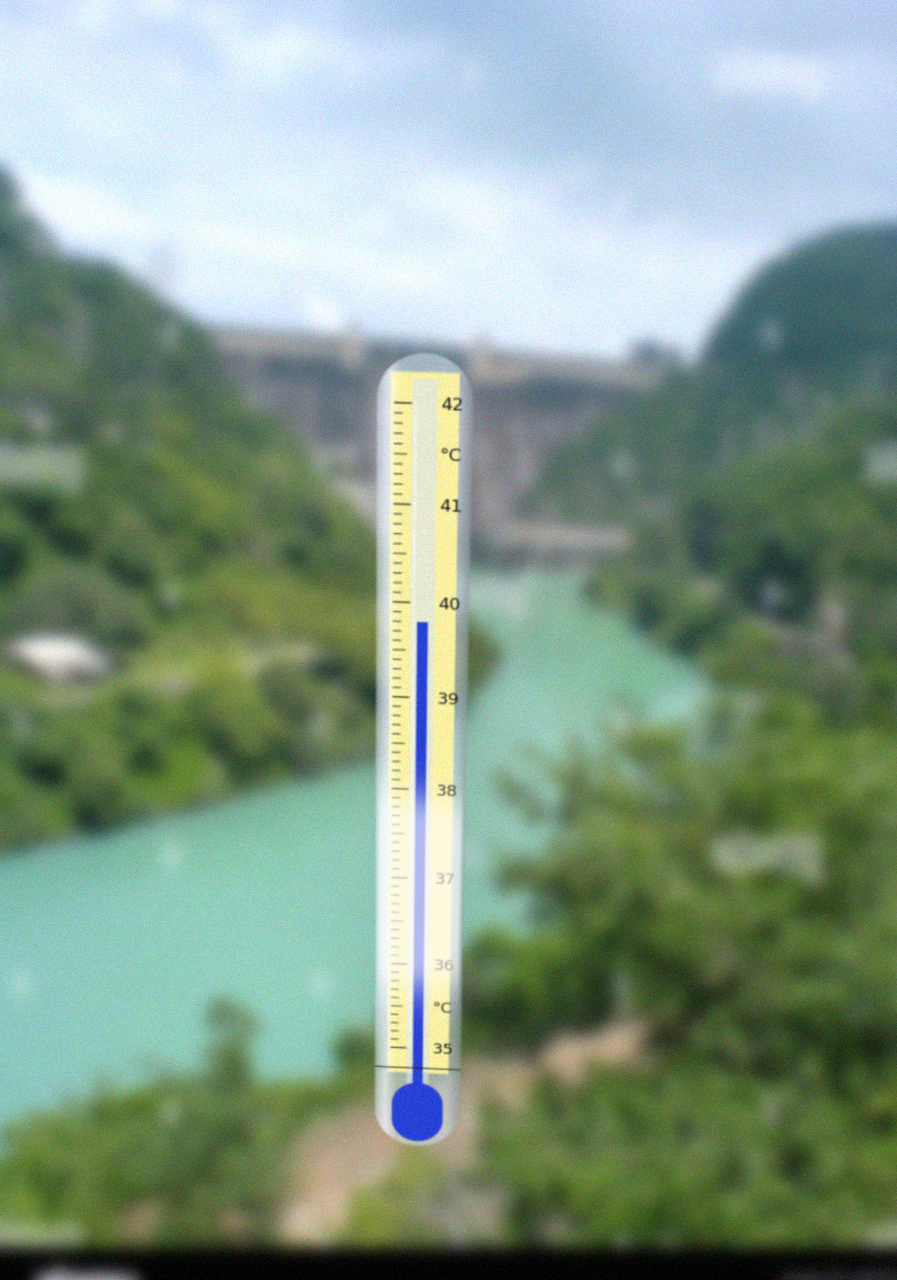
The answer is 39.8,°C
